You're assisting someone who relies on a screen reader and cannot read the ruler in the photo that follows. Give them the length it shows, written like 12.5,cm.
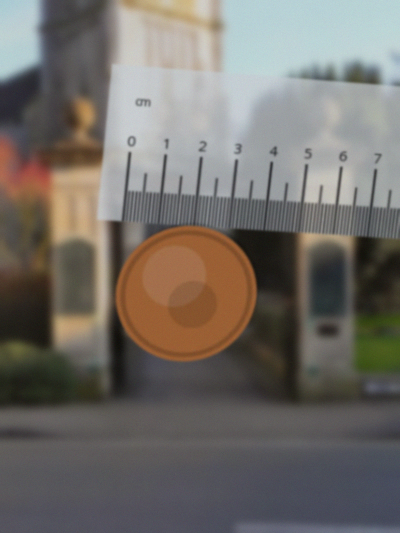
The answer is 4,cm
